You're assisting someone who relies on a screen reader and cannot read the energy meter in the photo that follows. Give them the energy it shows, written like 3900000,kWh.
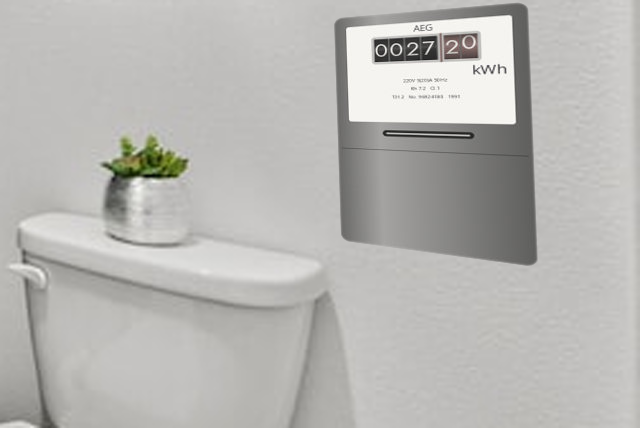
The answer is 27.20,kWh
